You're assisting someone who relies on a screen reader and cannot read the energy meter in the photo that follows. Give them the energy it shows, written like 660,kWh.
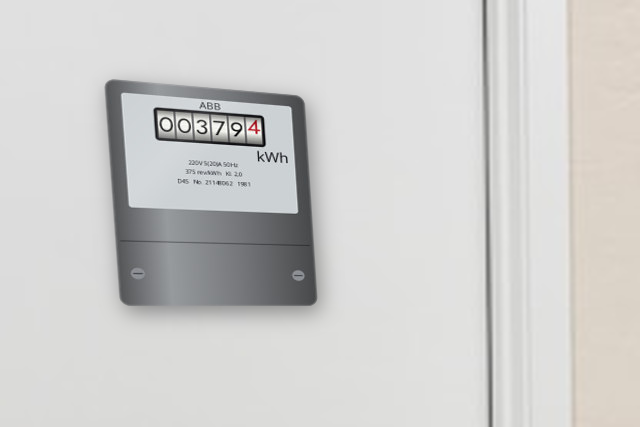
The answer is 379.4,kWh
